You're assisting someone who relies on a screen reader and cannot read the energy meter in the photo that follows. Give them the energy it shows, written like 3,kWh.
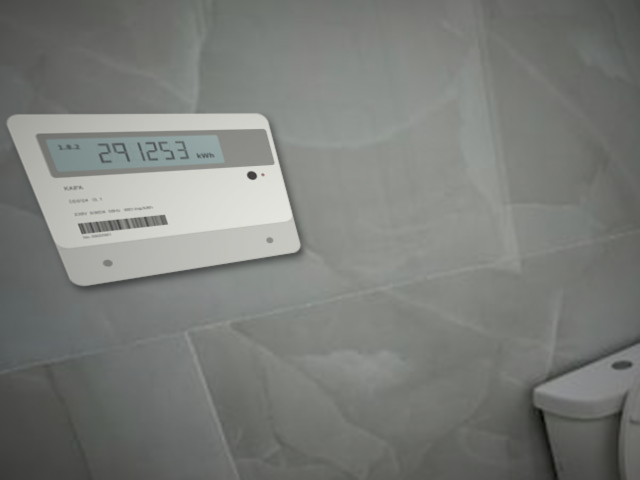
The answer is 291253,kWh
